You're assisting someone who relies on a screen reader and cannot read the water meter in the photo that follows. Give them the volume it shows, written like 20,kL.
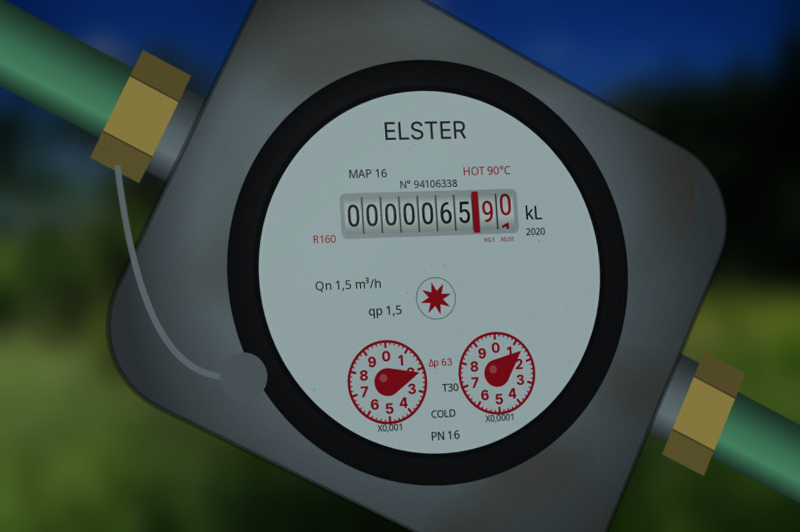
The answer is 65.9021,kL
